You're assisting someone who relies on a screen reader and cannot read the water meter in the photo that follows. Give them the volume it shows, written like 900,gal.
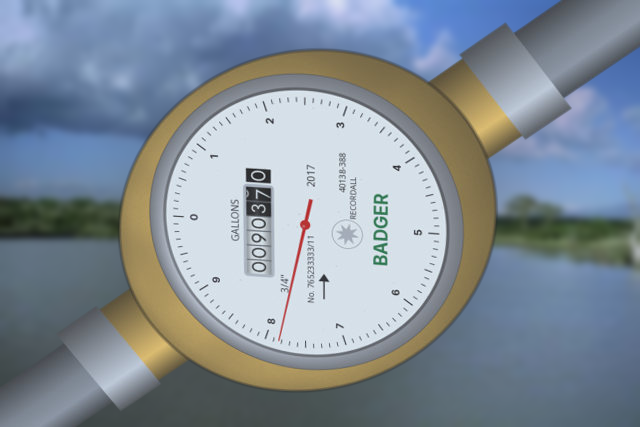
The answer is 90367.8,gal
